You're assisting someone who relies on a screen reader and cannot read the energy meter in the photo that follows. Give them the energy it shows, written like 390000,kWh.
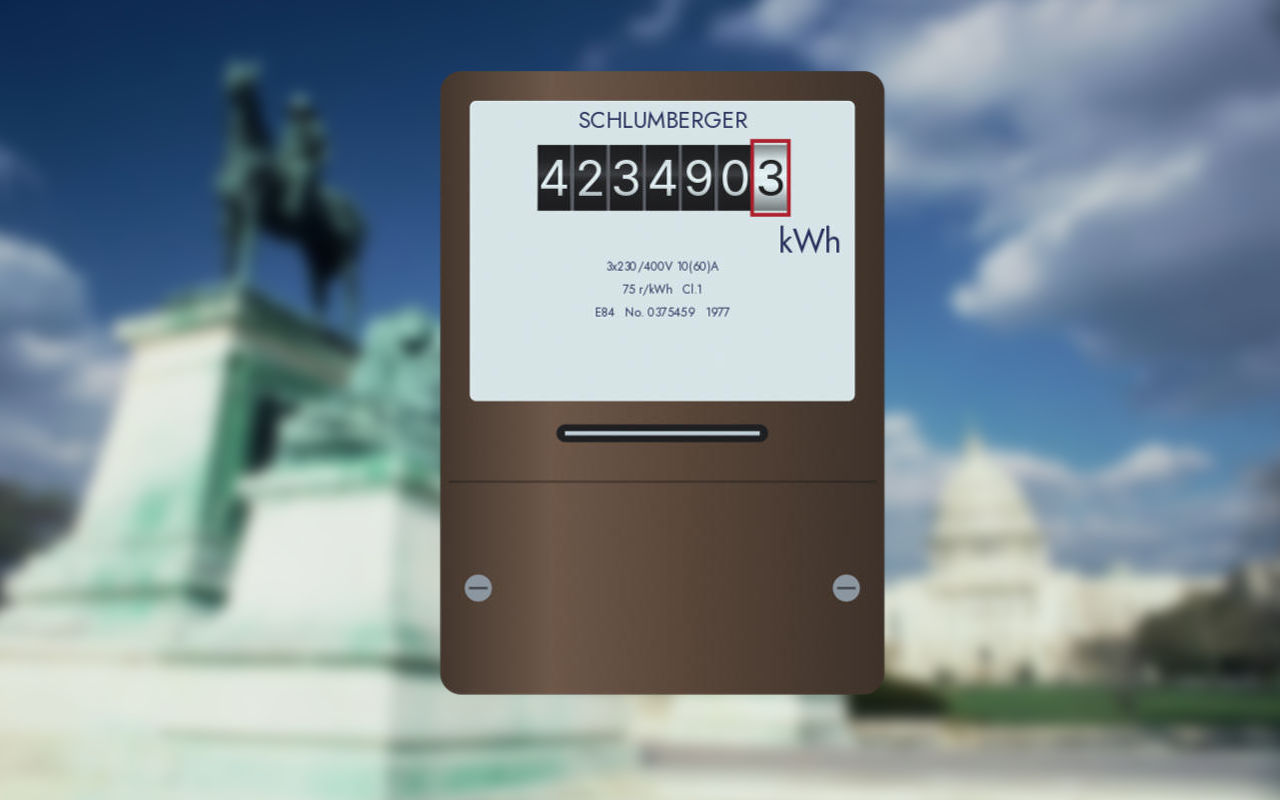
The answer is 423490.3,kWh
